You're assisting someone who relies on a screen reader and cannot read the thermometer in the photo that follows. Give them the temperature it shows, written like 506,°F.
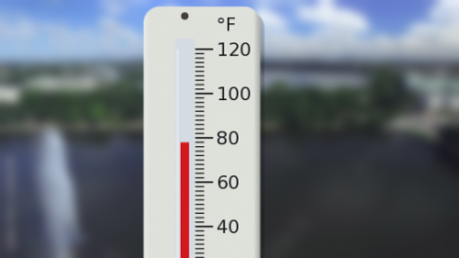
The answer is 78,°F
